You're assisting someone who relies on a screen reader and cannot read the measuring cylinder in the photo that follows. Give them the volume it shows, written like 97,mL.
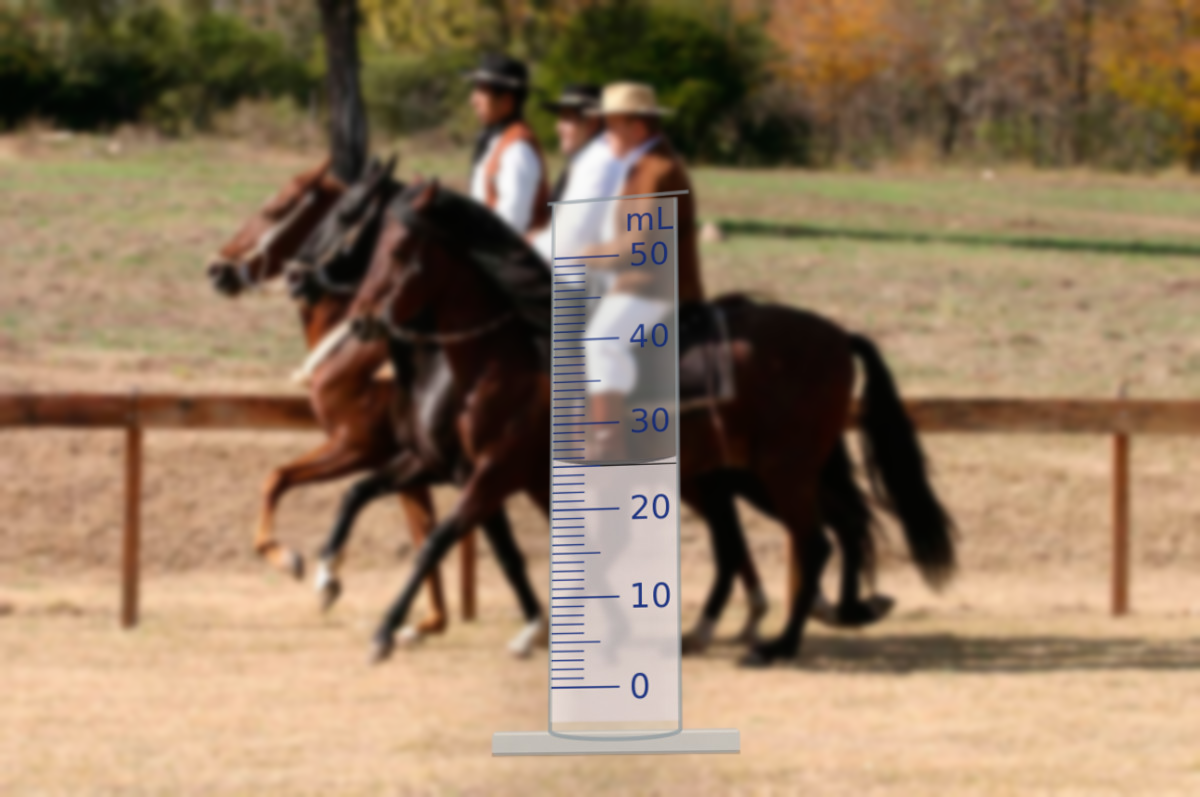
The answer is 25,mL
